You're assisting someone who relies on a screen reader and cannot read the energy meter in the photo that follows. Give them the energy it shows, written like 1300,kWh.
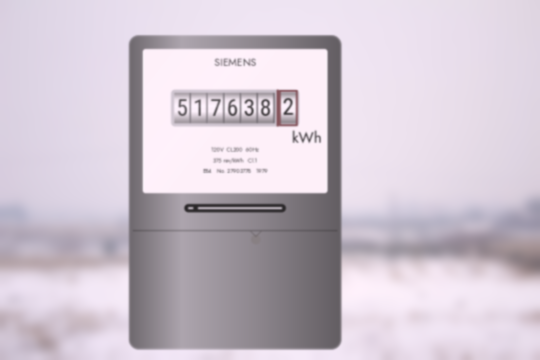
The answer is 517638.2,kWh
